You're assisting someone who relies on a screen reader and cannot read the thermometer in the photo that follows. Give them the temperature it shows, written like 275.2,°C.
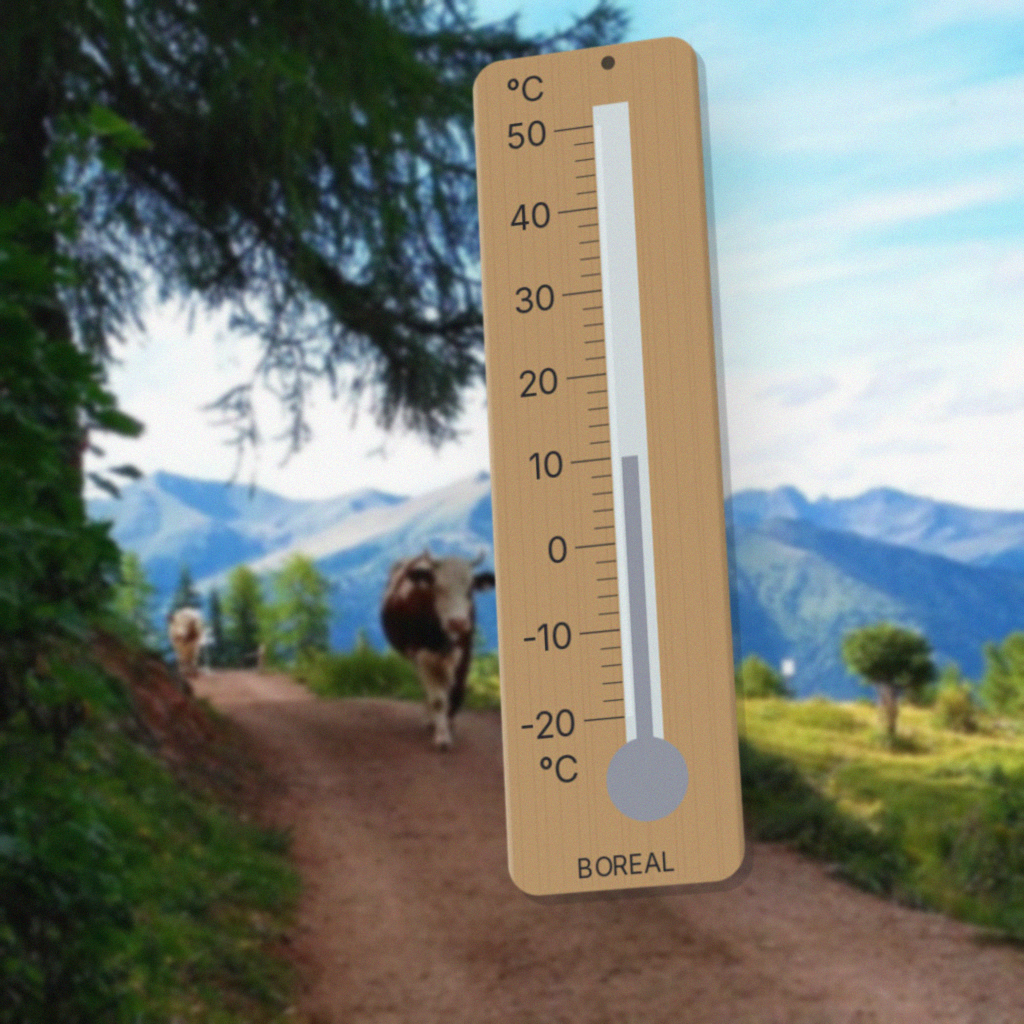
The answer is 10,°C
